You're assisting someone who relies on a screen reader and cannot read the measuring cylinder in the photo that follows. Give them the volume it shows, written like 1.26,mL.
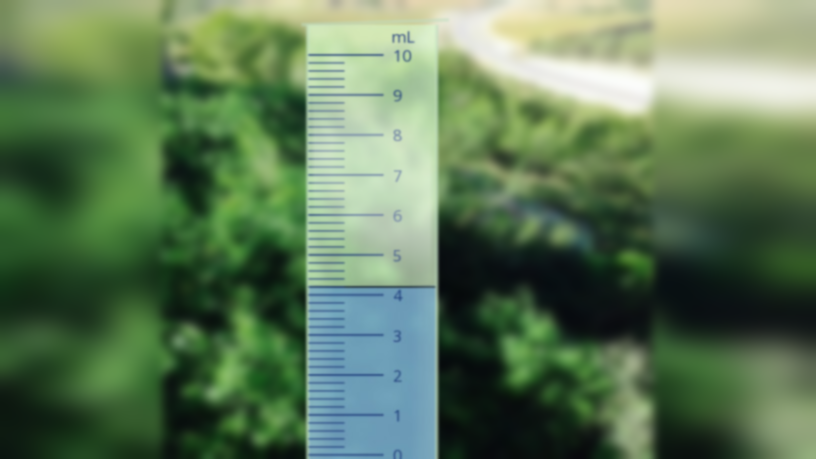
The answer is 4.2,mL
